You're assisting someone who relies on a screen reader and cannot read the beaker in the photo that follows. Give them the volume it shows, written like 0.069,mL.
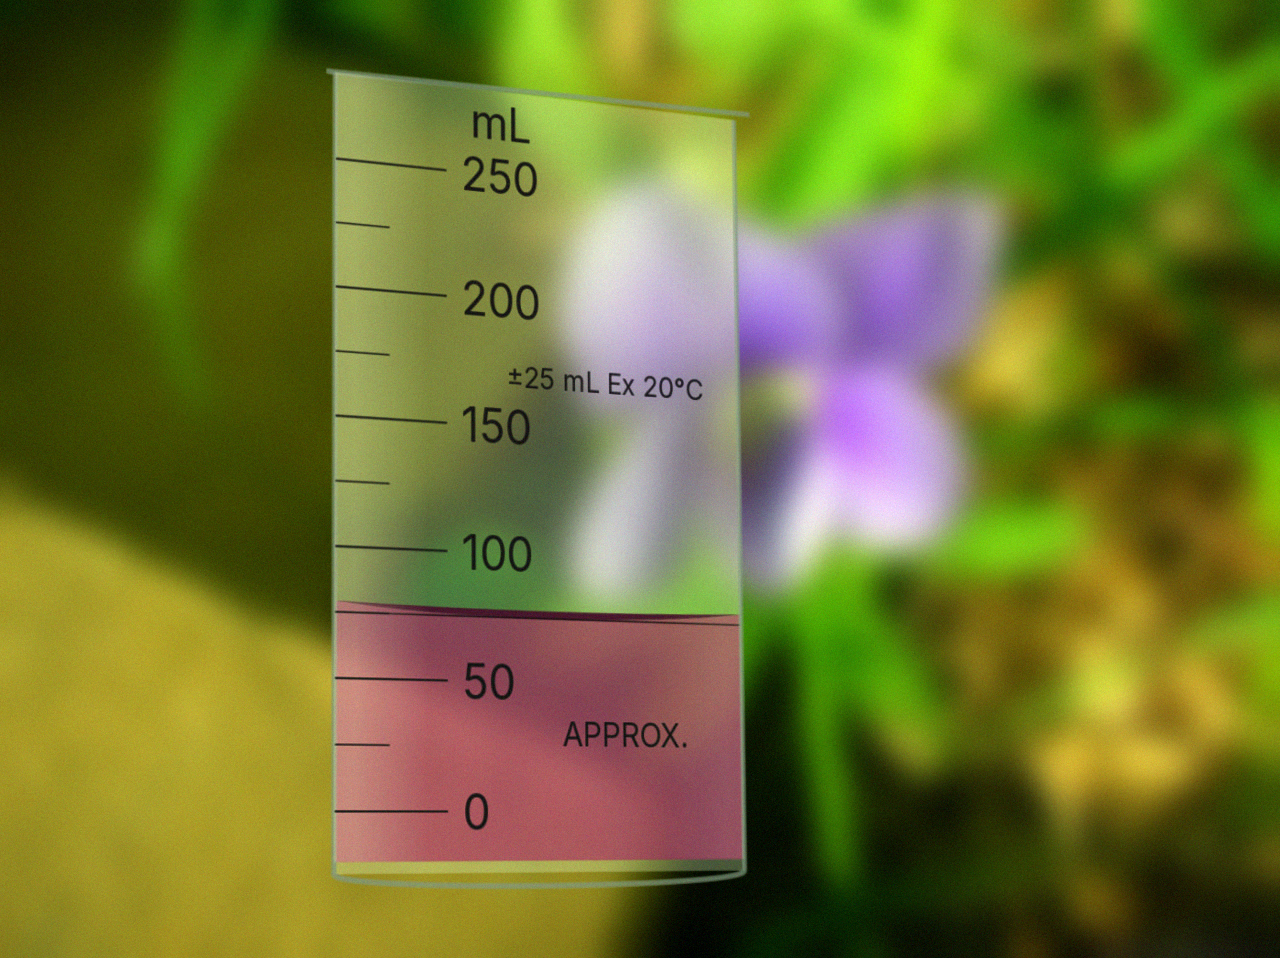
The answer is 75,mL
